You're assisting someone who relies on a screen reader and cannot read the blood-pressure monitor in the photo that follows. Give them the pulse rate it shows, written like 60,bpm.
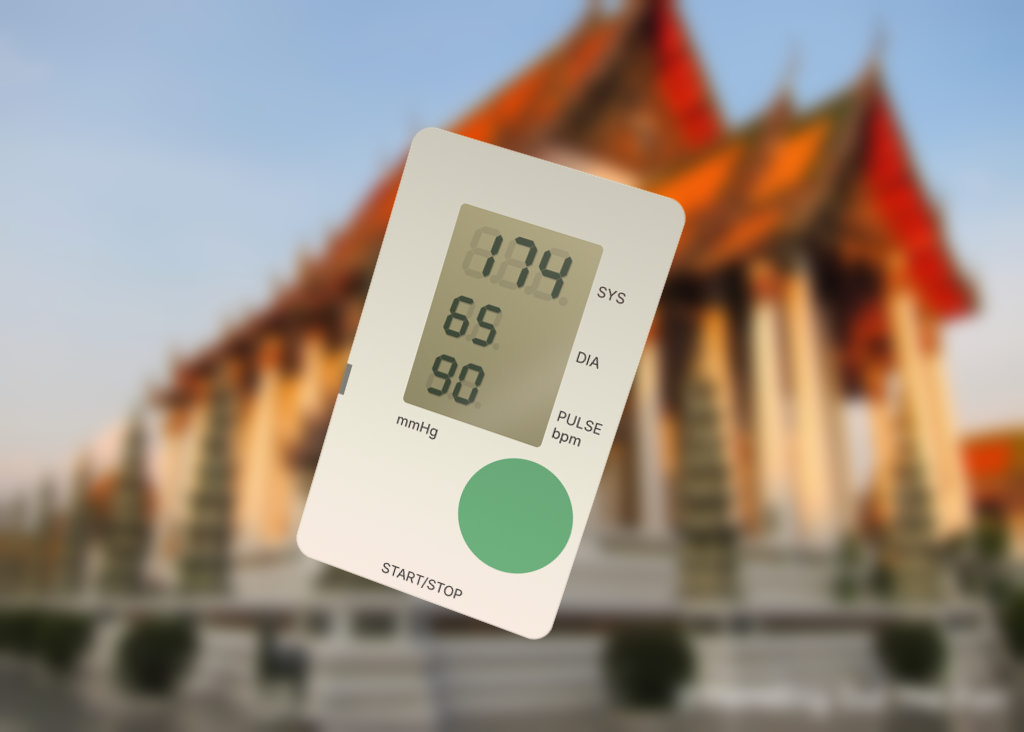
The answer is 90,bpm
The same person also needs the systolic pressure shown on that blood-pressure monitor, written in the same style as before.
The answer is 174,mmHg
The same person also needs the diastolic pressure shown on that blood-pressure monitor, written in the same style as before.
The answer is 65,mmHg
